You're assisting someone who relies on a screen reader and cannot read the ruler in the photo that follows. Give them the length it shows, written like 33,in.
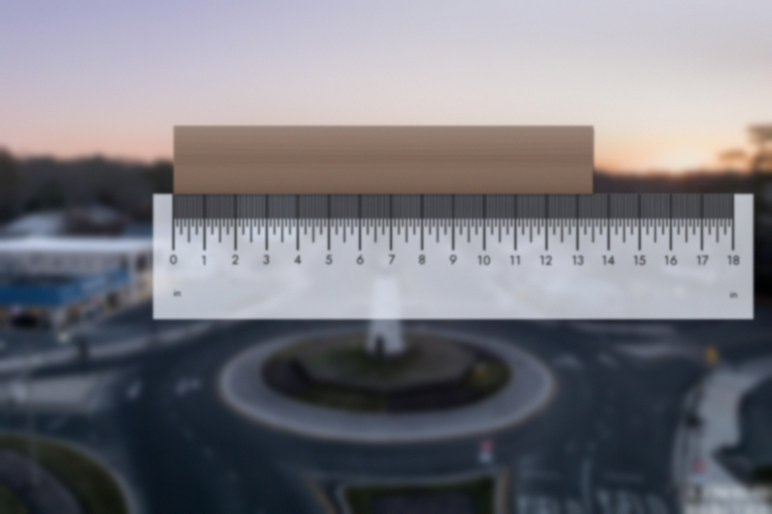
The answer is 13.5,in
